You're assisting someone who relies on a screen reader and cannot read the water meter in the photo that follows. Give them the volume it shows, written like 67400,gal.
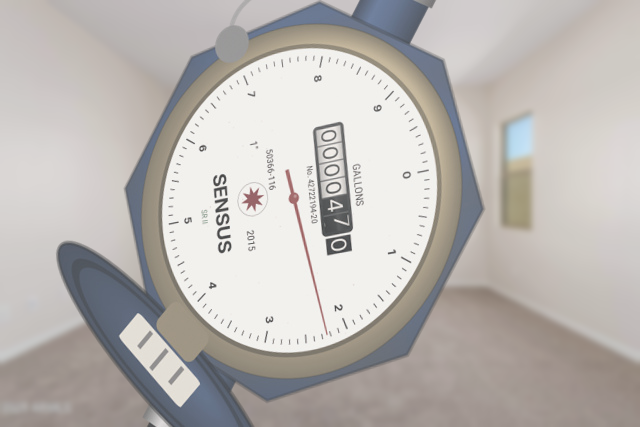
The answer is 472.2,gal
